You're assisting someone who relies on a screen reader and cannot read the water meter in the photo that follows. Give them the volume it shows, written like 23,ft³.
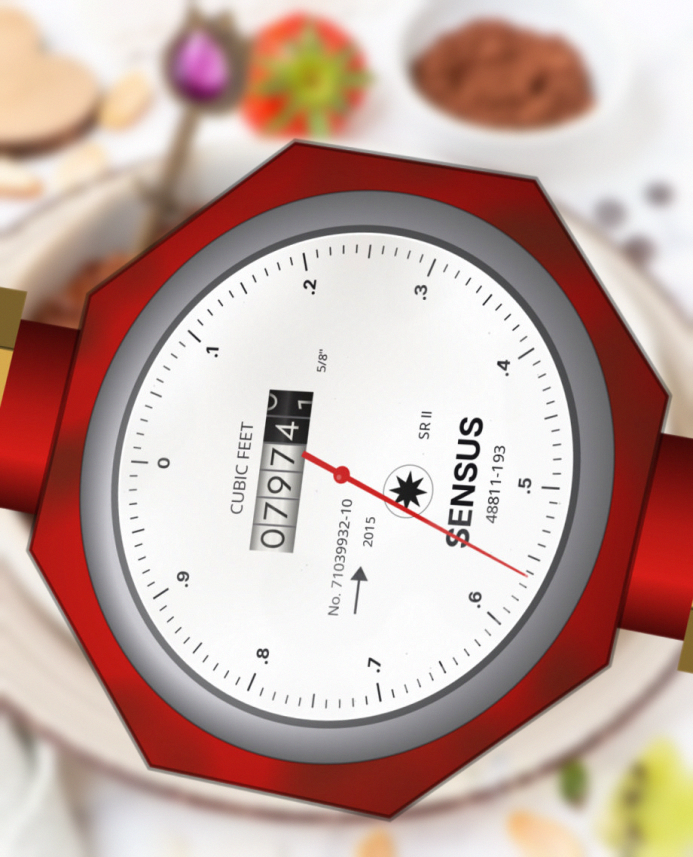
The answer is 79740.56,ft³
